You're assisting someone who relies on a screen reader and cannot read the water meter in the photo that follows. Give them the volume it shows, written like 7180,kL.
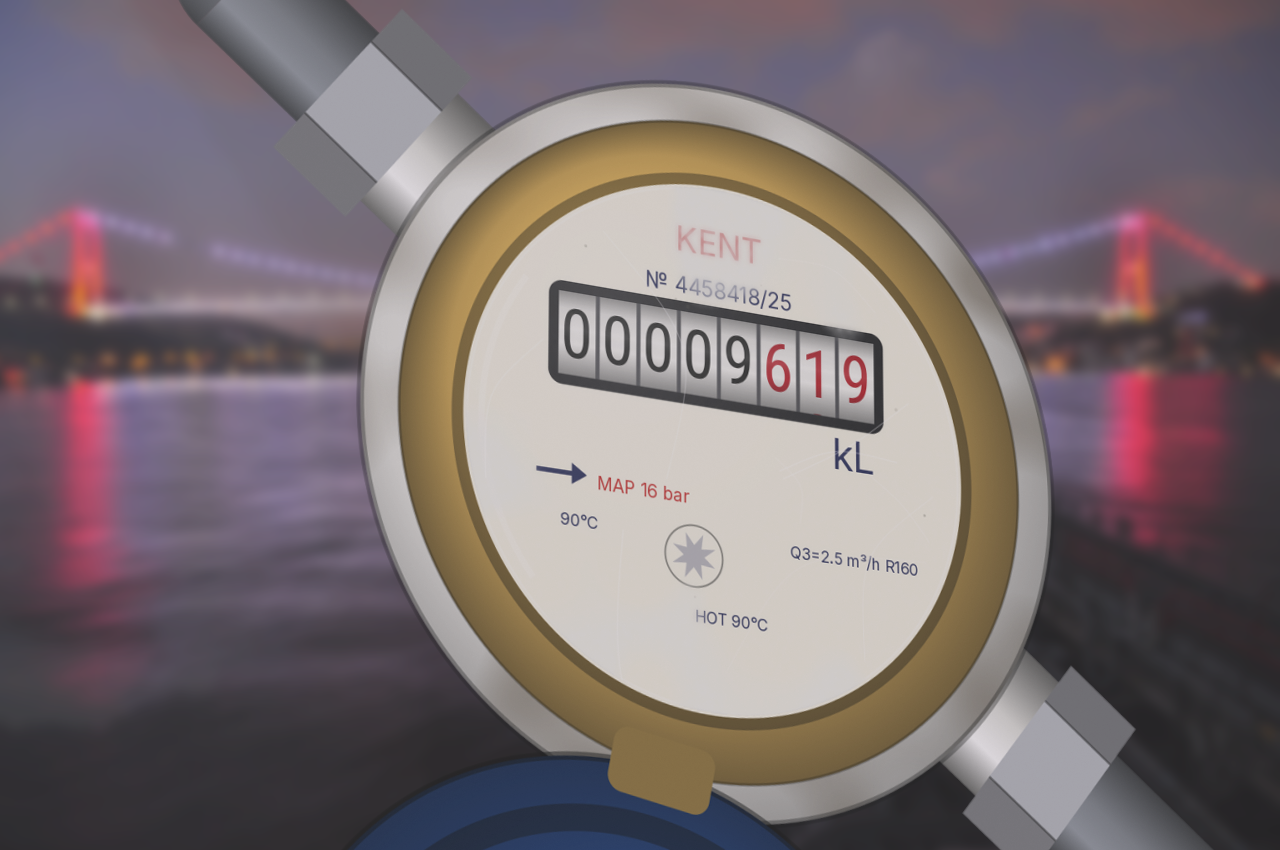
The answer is 9.619,kL
